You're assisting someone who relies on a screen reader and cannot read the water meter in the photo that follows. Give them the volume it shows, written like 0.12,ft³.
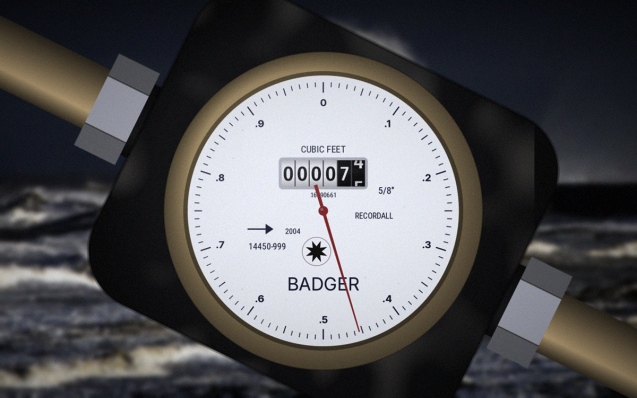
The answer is 74.45,ft³
